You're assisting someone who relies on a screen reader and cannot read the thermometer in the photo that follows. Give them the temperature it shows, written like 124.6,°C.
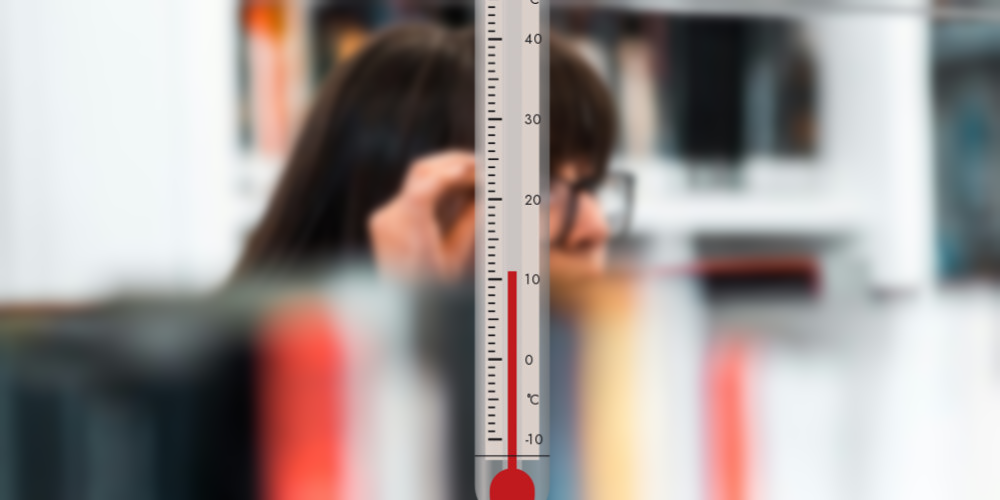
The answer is 11,°C
